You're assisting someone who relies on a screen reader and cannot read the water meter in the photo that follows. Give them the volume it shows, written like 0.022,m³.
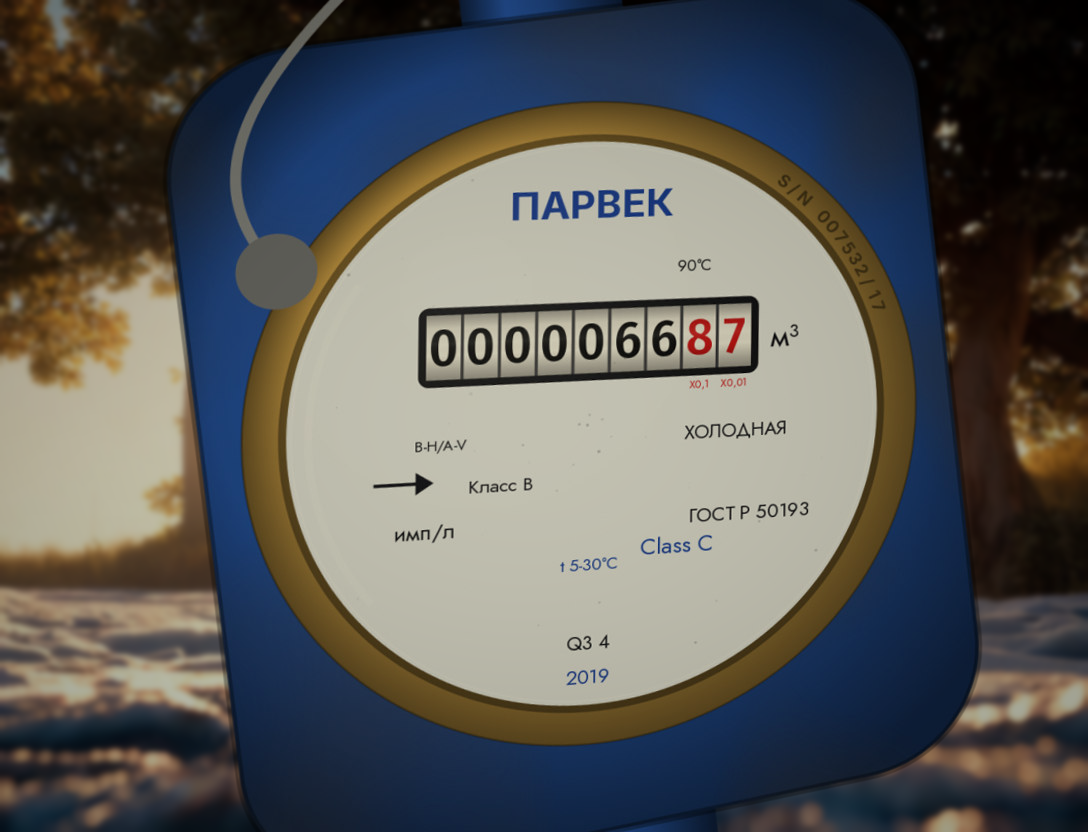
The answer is 66.87,m³
